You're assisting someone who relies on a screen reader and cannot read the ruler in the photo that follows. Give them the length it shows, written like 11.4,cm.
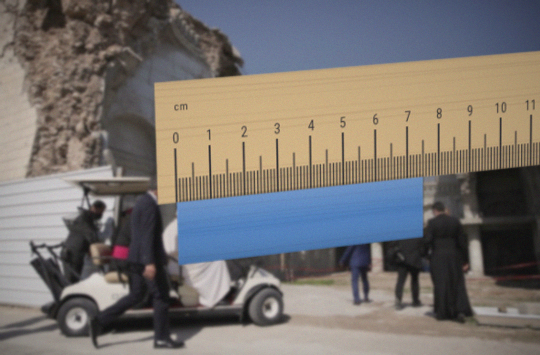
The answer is 7.5,cm
